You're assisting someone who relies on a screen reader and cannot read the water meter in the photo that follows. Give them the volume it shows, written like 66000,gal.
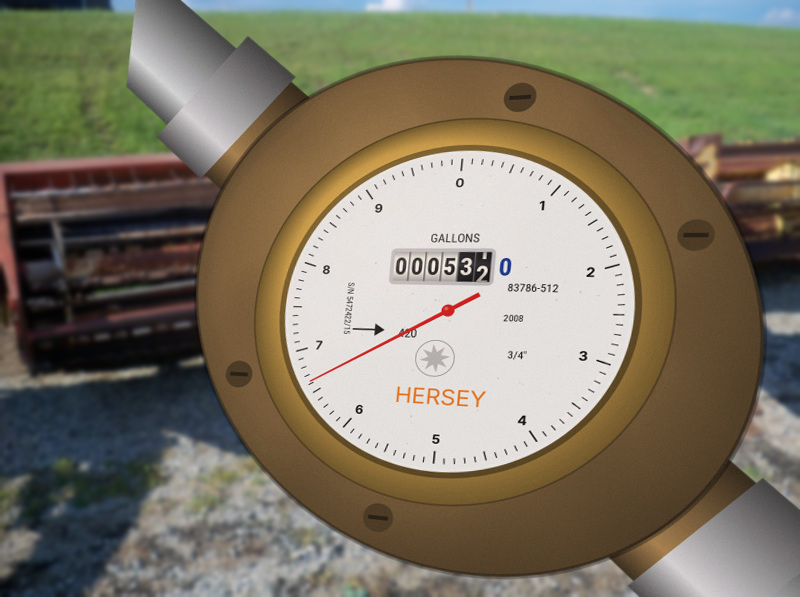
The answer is 5316.6,gal
